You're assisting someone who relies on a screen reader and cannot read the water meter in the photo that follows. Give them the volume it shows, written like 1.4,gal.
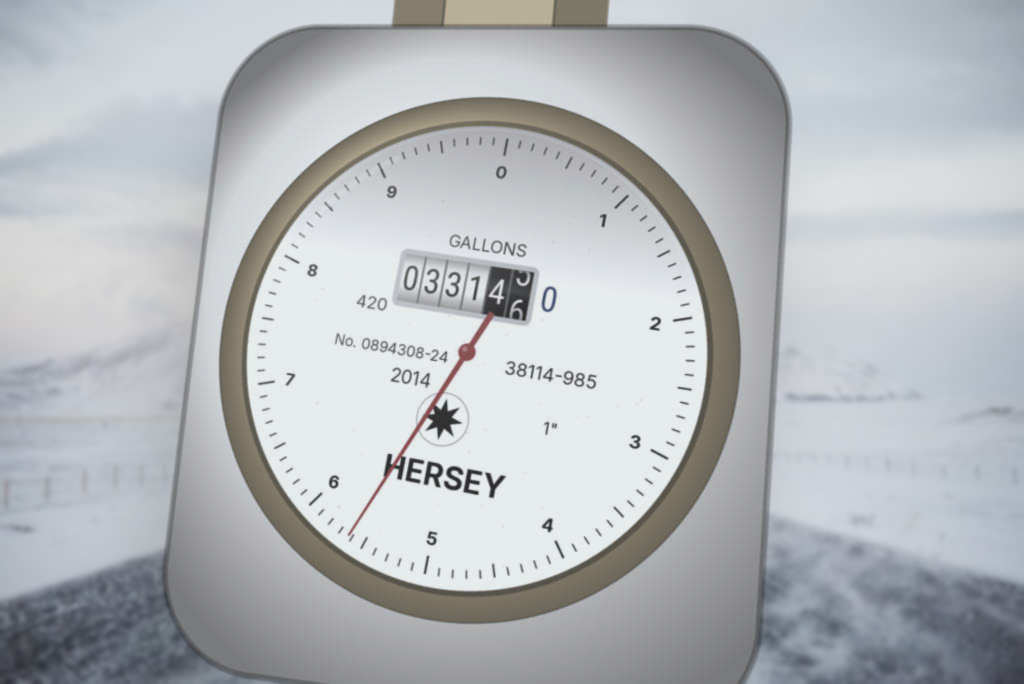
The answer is 331455.6,gal
